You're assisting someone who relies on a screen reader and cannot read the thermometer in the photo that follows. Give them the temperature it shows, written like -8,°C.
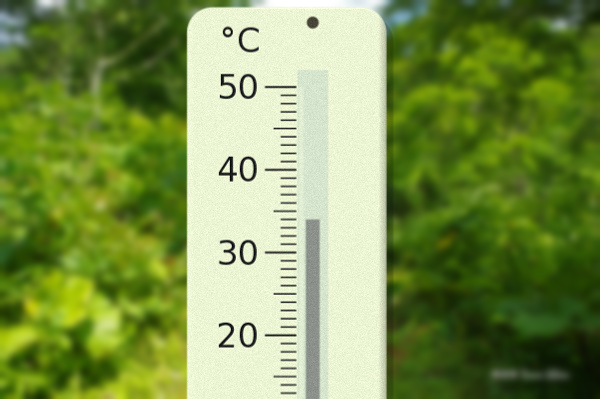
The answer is 34,°C
